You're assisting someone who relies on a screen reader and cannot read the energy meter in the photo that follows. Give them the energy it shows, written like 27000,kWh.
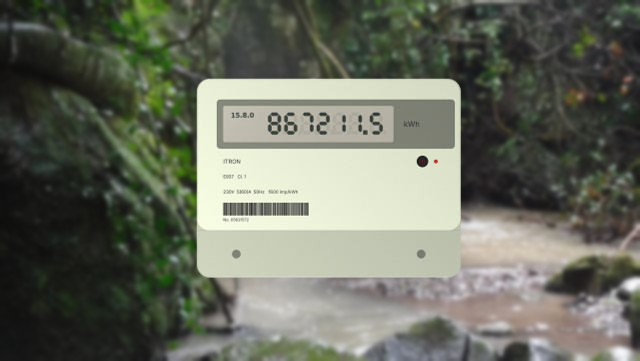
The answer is 867211.5,kWh
